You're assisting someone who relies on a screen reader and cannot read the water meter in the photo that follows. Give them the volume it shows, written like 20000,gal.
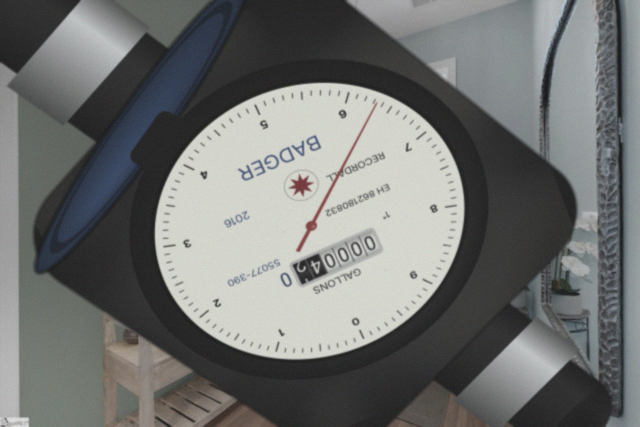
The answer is 416.3,gal
